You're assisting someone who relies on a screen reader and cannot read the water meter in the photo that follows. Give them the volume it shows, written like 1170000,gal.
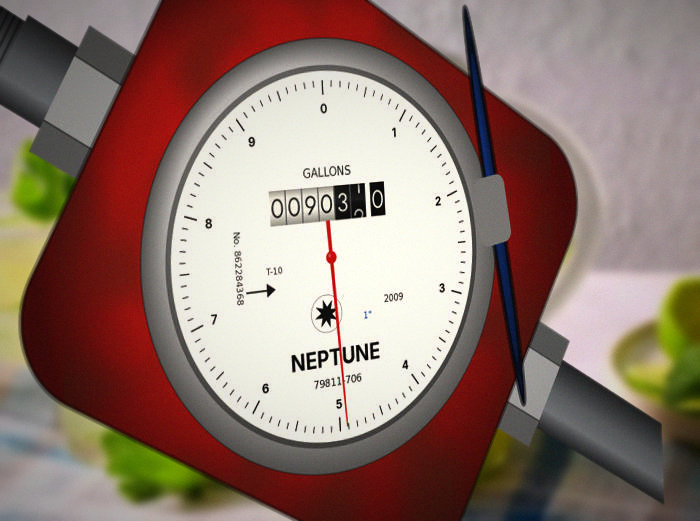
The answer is 90314.9,gal
